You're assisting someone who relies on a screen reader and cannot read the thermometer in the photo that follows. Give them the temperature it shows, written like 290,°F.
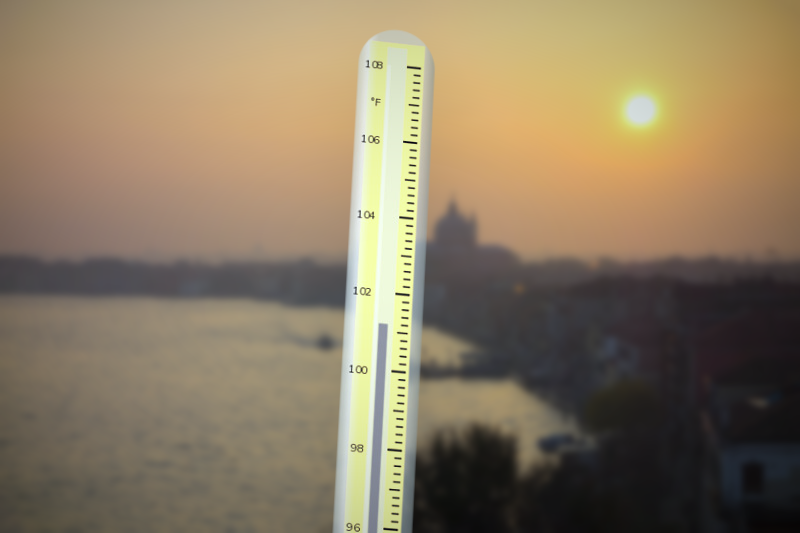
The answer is 101.2,°F
